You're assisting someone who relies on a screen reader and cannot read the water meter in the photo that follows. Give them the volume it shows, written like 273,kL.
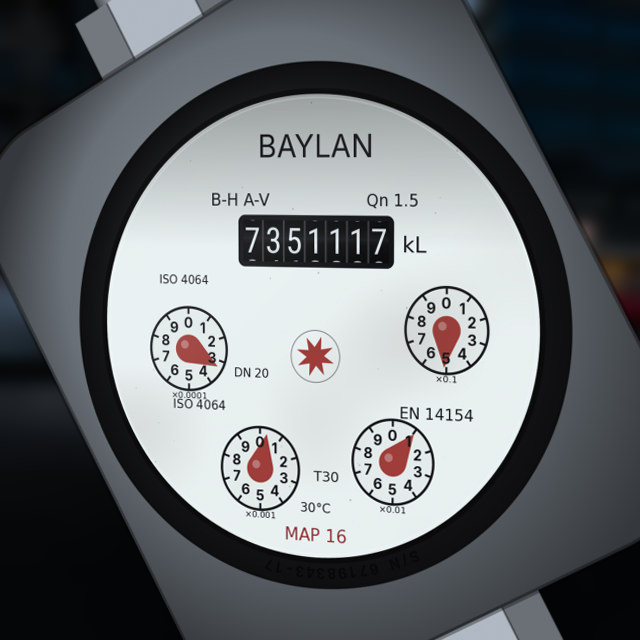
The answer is 7351117.5103,kL
